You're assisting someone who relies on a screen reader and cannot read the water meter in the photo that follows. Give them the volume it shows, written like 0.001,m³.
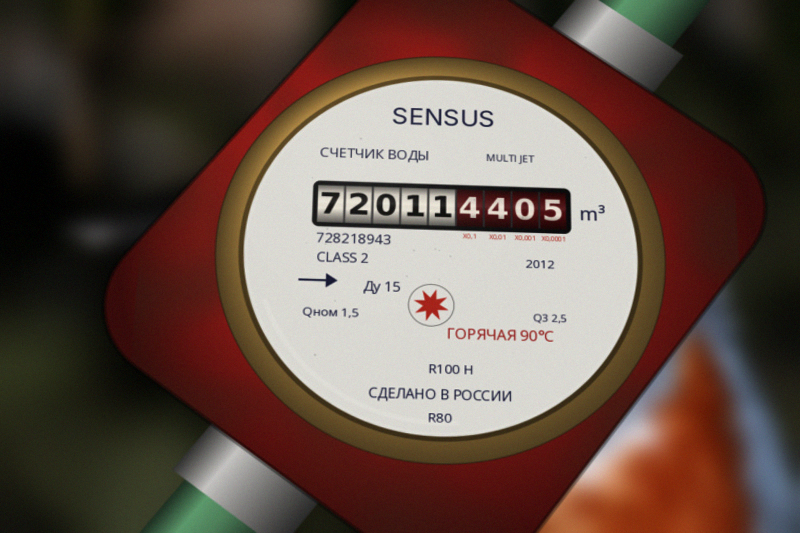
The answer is 72011.4405,m³
